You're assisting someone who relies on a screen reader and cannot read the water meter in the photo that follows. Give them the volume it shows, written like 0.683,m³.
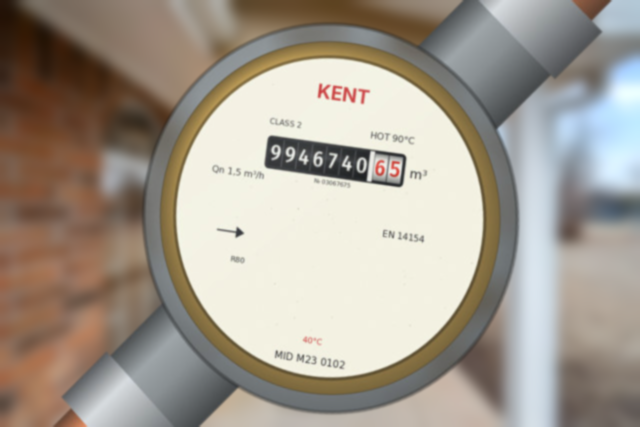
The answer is 9946740.65,m³
